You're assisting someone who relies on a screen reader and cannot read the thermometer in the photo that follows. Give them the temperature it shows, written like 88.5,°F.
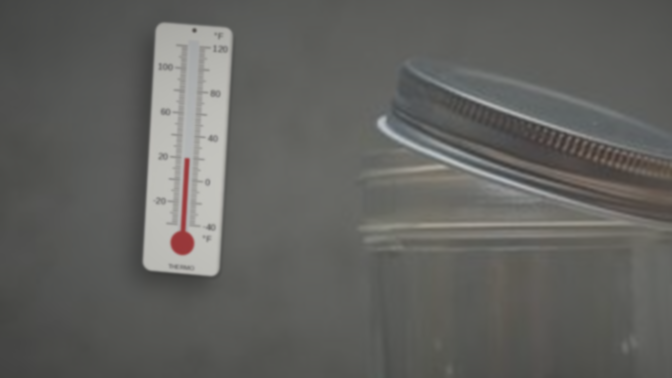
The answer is 20,°F
